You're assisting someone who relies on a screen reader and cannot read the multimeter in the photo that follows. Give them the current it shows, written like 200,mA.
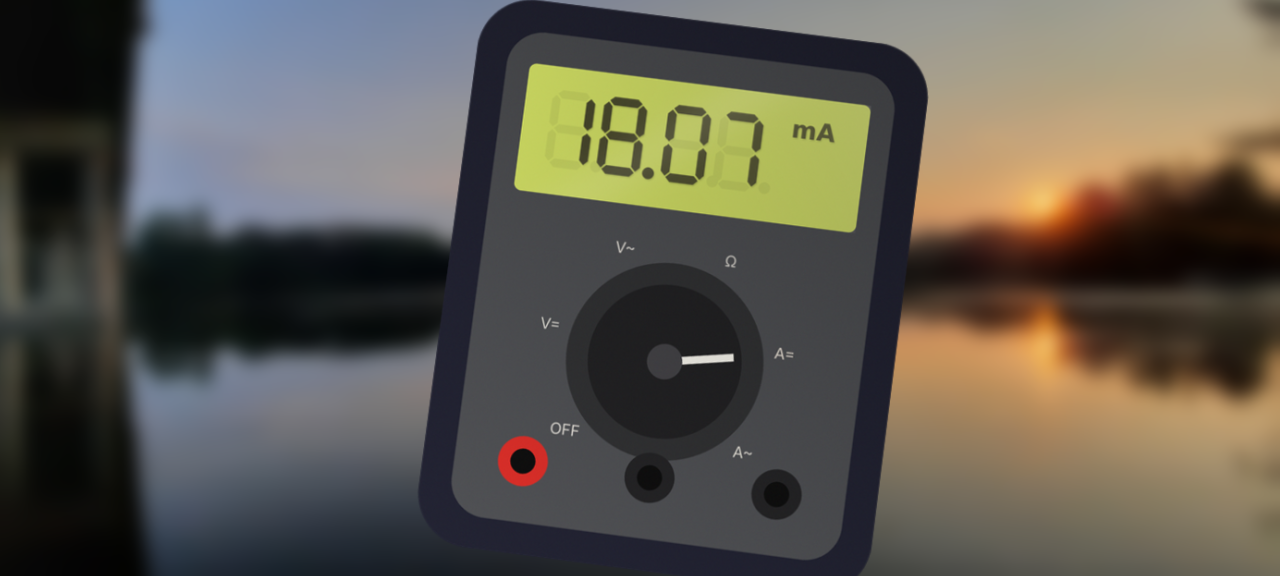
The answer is 18.07,mA
